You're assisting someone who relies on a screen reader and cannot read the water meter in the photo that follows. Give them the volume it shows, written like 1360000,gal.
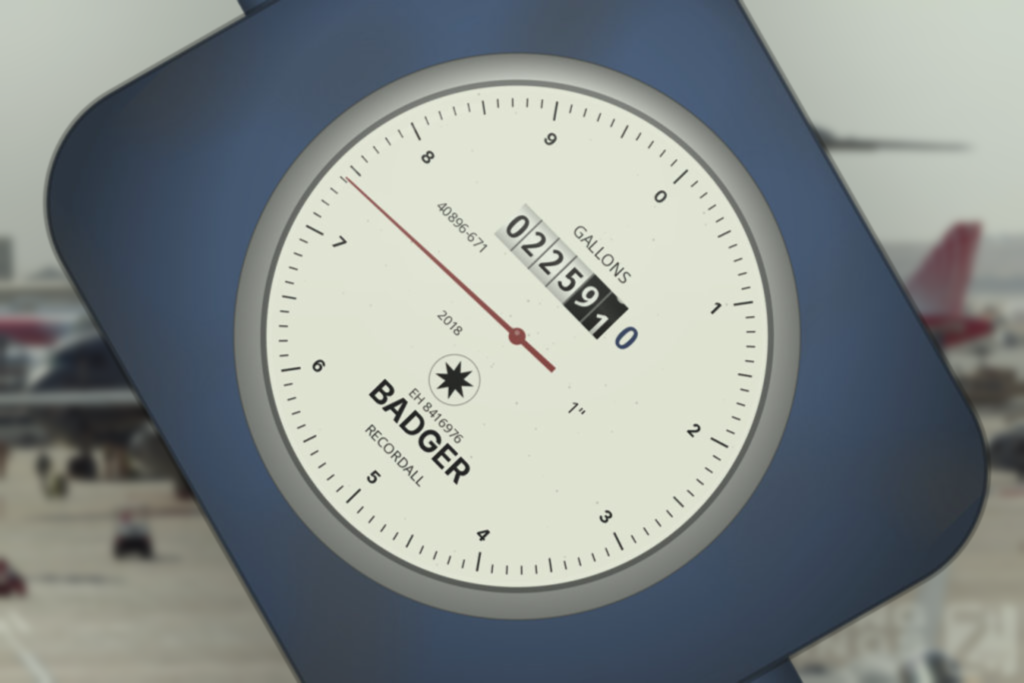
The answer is 225907.4,gal
